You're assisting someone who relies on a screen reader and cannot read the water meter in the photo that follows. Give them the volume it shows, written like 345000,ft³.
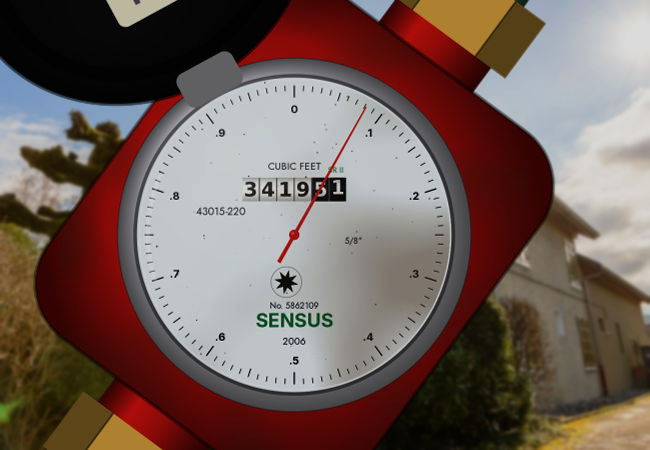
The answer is 341951.08,ft³
